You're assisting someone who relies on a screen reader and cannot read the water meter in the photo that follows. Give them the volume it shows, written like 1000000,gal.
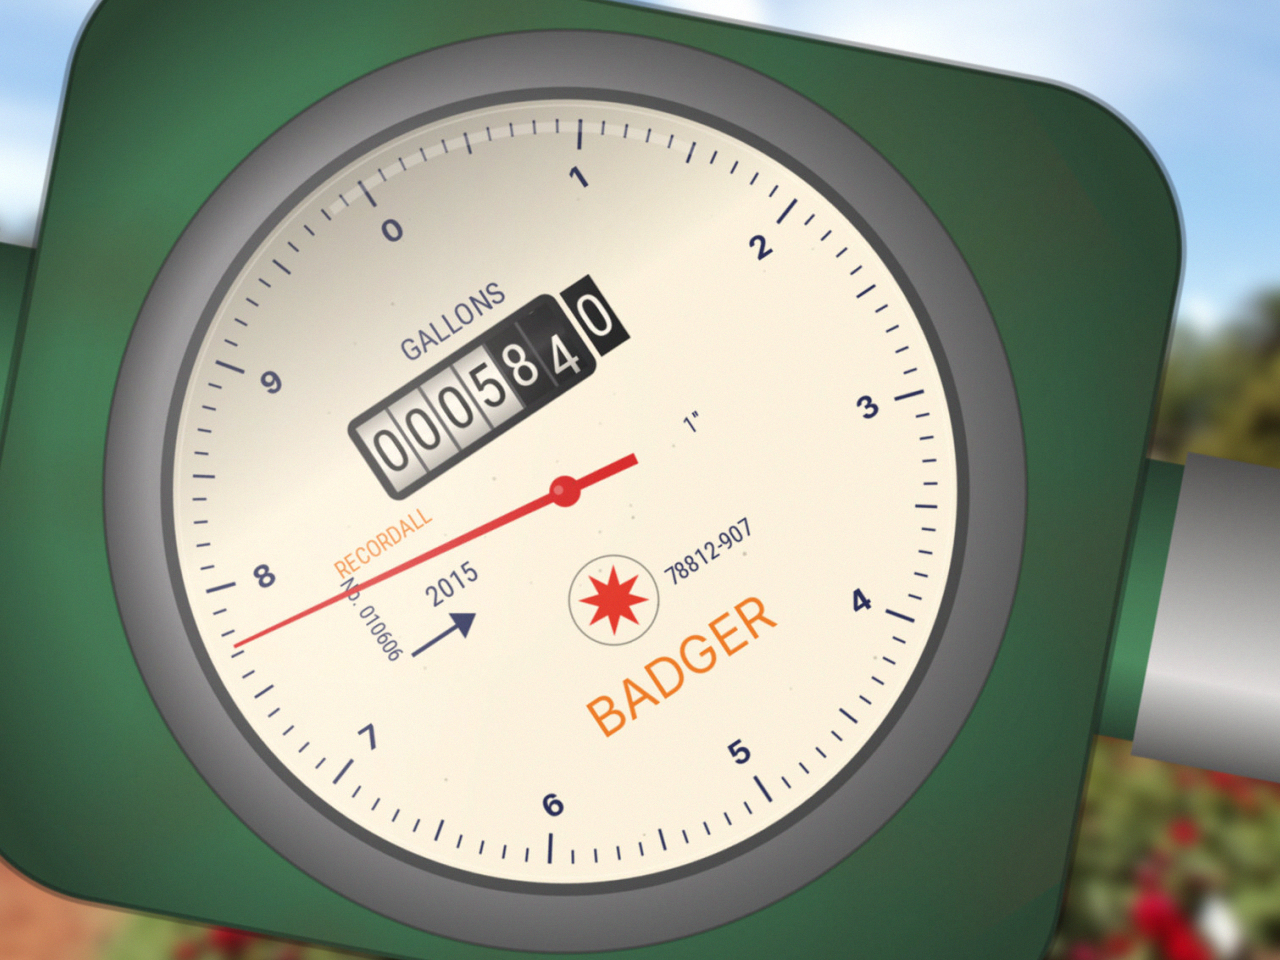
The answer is 5837.7,gal
